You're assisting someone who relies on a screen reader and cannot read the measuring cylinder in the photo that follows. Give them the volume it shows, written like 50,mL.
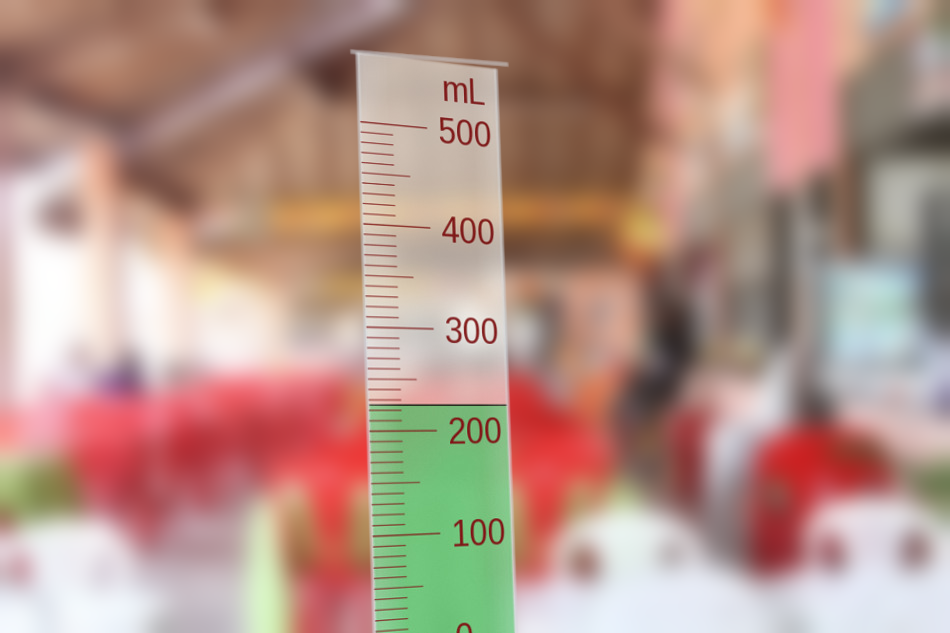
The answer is 225,mL
